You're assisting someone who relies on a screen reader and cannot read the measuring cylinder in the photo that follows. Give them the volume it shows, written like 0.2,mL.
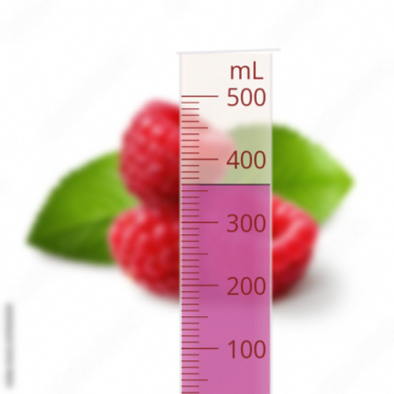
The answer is 360,mL
